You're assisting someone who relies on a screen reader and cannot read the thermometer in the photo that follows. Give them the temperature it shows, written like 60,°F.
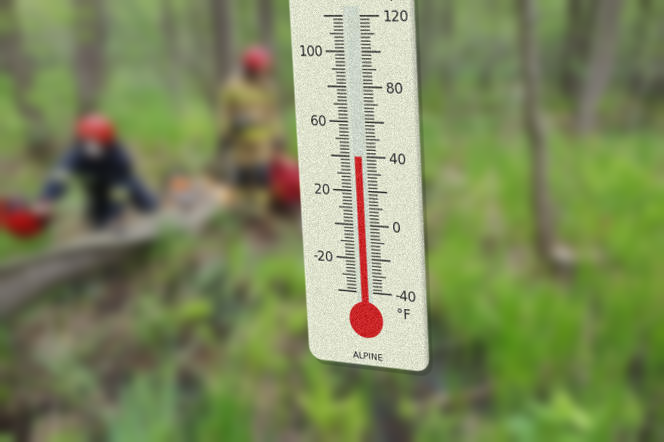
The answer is 40,°F
